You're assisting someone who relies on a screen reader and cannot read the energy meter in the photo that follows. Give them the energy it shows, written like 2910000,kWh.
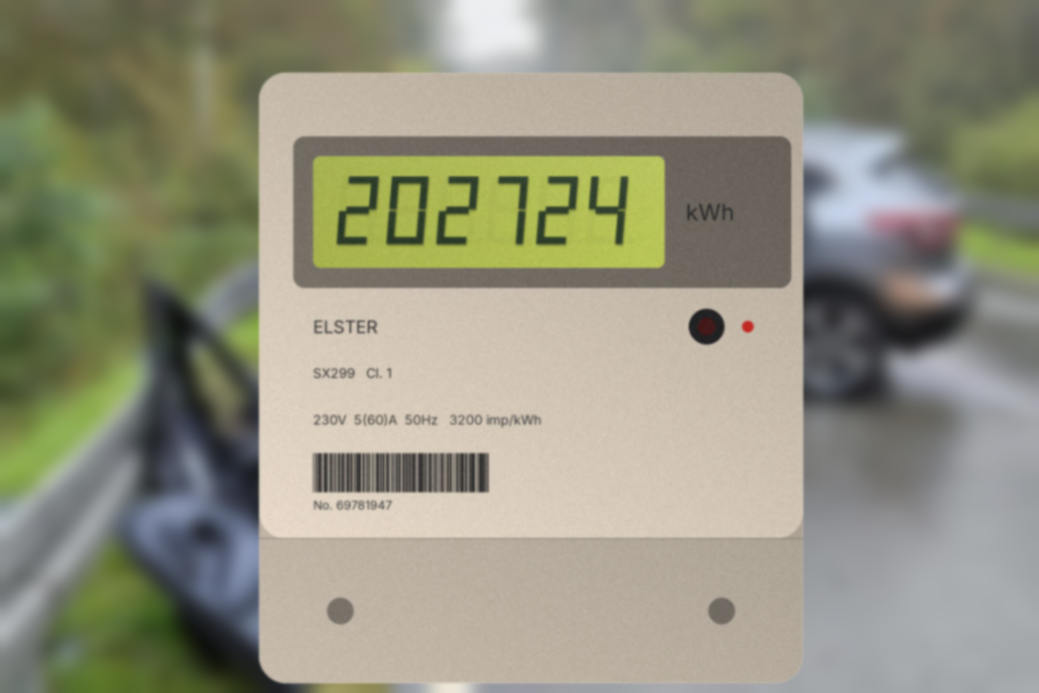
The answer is 202724,kWh
